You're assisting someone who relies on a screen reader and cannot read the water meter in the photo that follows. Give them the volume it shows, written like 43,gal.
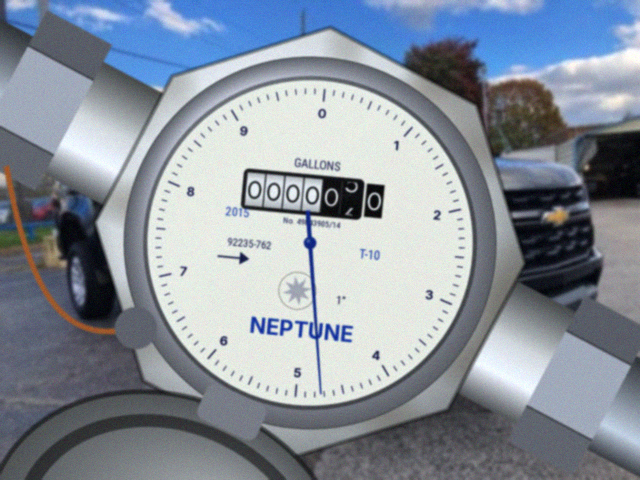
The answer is 54.7,gal
